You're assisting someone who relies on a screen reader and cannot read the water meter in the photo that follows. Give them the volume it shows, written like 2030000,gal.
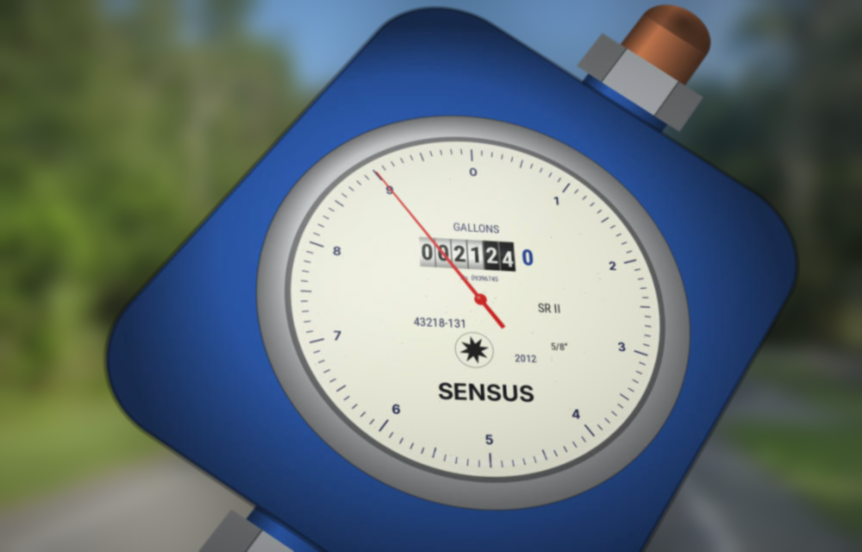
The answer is 21239.0,gal
